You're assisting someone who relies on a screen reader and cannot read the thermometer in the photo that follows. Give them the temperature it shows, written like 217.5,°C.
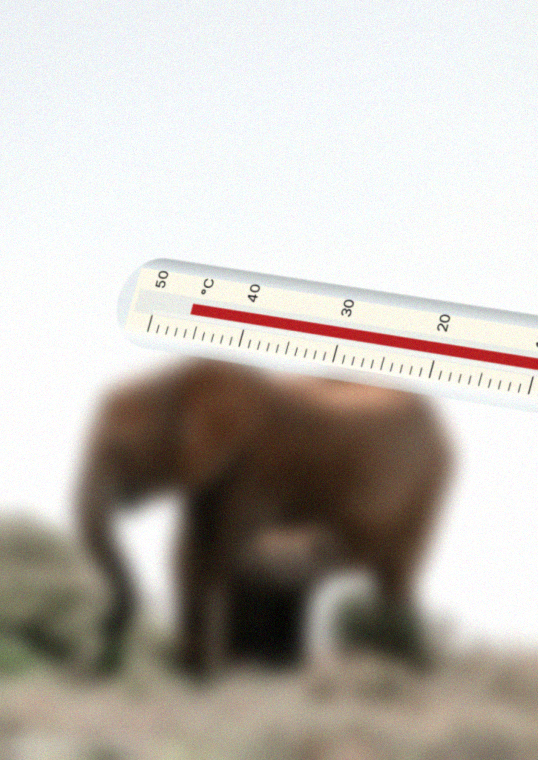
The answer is 46,°C
